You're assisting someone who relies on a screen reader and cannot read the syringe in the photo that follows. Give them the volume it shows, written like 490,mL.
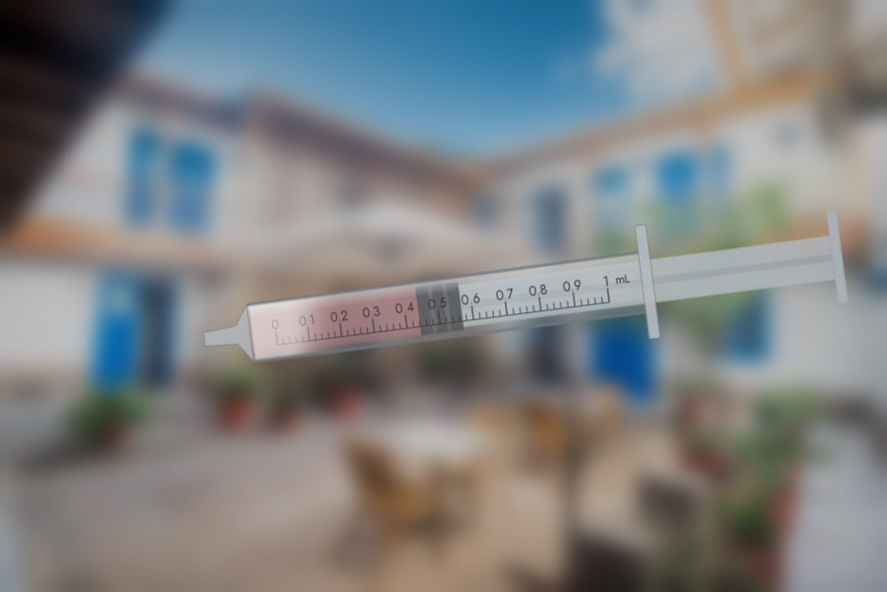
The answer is 0.44,mL
